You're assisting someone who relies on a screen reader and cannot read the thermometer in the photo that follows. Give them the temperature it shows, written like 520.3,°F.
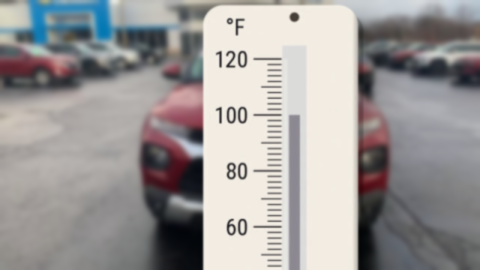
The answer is 100,°F
